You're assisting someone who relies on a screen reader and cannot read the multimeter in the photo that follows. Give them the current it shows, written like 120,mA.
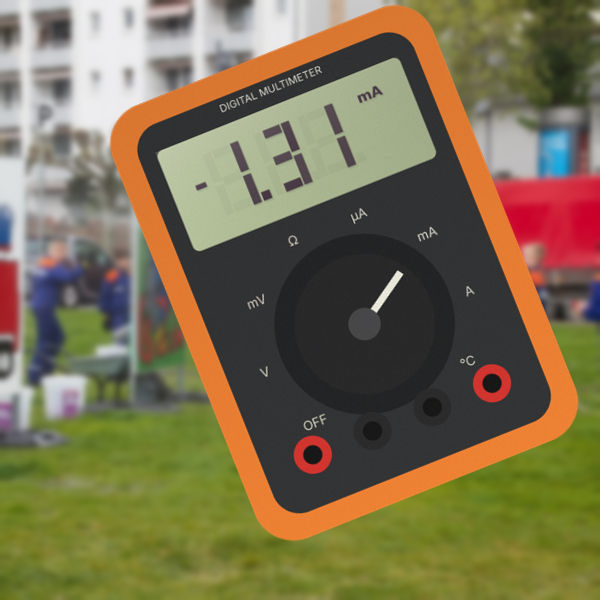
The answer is -1.31,mA
